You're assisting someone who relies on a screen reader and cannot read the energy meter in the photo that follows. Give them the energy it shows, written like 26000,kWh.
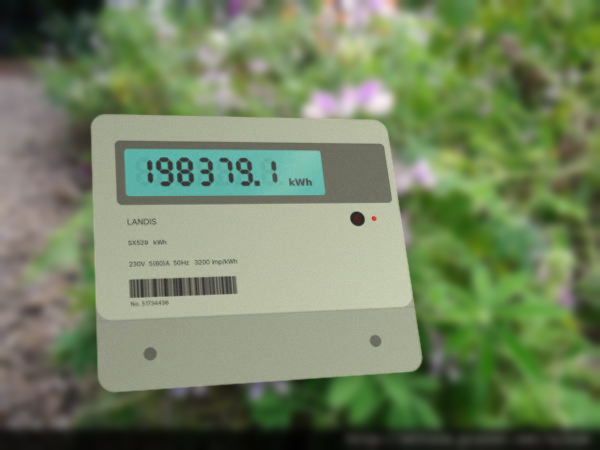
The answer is 198379.1,kWh
